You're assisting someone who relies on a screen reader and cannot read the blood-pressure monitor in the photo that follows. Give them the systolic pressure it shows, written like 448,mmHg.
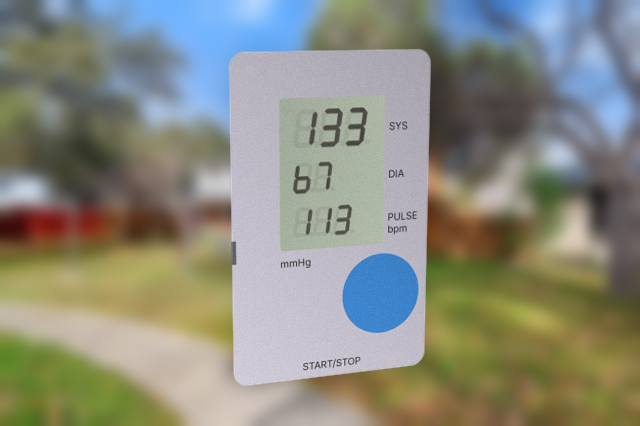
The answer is 133,mmHg
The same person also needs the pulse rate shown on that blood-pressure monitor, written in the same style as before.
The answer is 113,bpm
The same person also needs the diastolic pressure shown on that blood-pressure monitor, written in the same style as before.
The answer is 67,mmHg
